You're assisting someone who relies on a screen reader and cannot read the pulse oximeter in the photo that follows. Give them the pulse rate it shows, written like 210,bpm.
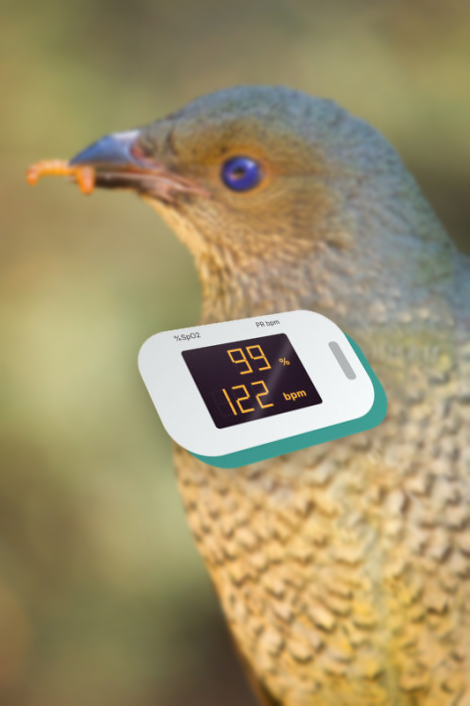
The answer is 122,bpm
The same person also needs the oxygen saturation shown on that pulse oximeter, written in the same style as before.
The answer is 99,%
